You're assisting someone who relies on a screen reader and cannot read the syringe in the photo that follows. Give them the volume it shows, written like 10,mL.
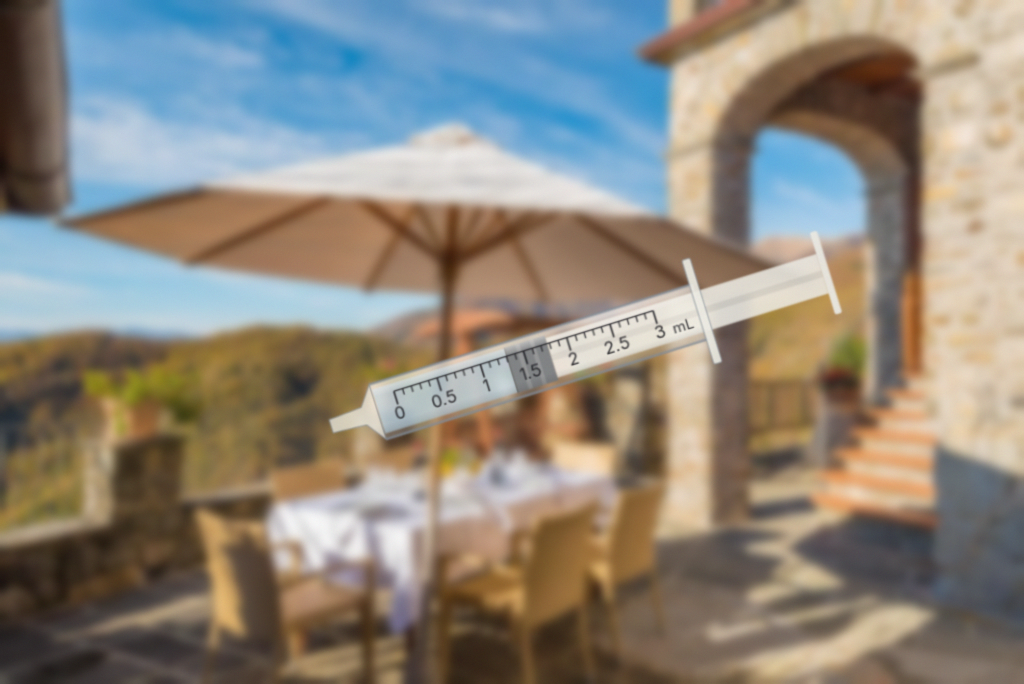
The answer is 1.3,mL
